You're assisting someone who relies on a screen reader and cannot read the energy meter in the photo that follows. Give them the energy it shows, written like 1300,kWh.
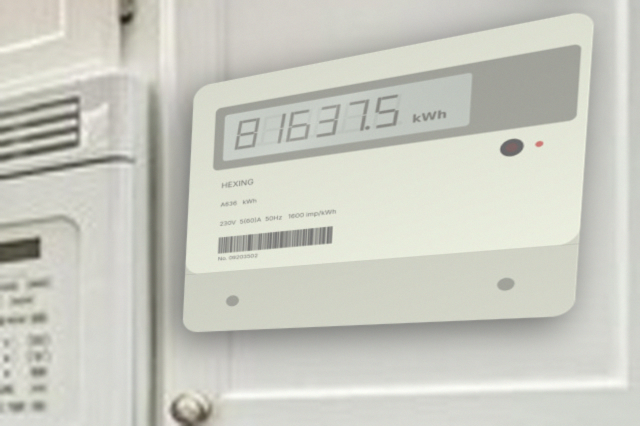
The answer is 81637.5,kWh
